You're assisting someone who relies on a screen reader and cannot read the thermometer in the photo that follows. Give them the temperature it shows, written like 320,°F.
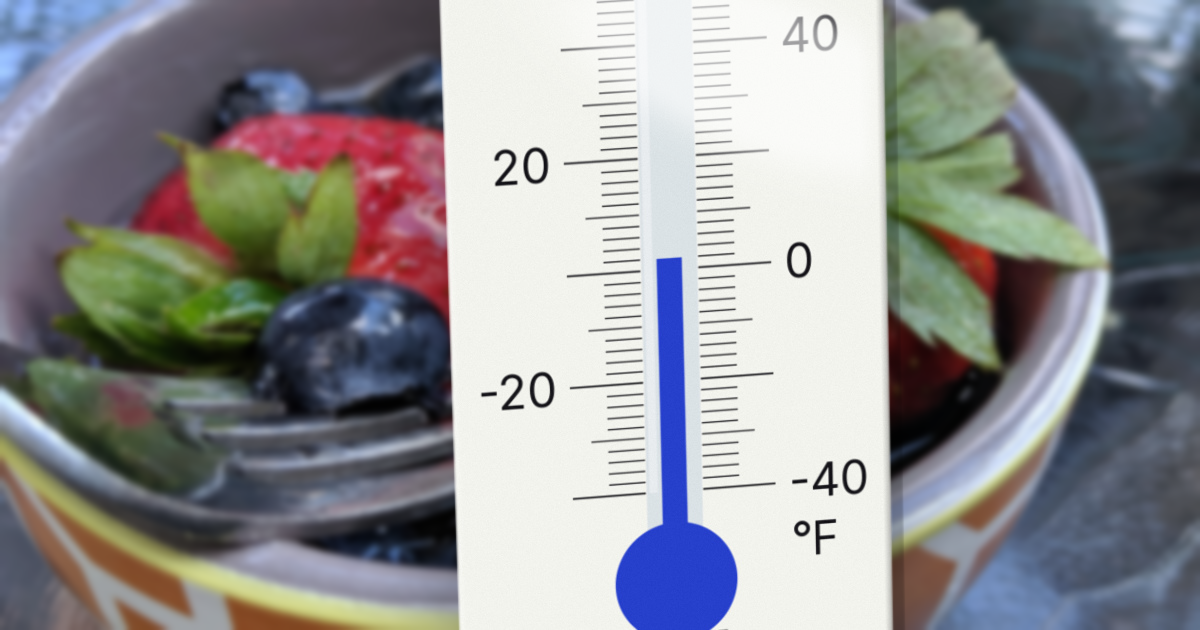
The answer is 2,°F
